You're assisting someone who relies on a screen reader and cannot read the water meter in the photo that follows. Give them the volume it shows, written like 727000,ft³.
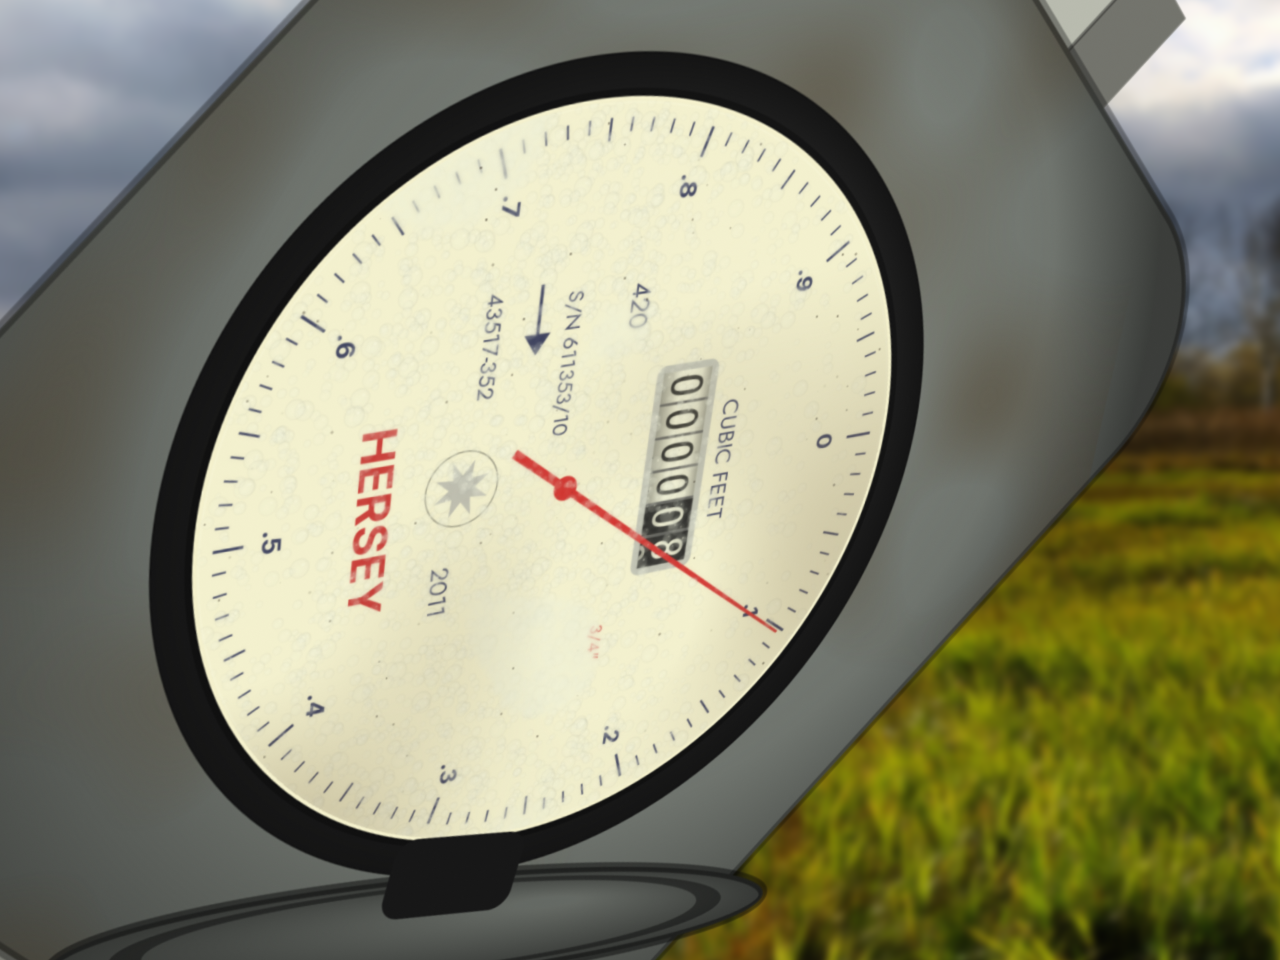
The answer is 8.10,ft³
